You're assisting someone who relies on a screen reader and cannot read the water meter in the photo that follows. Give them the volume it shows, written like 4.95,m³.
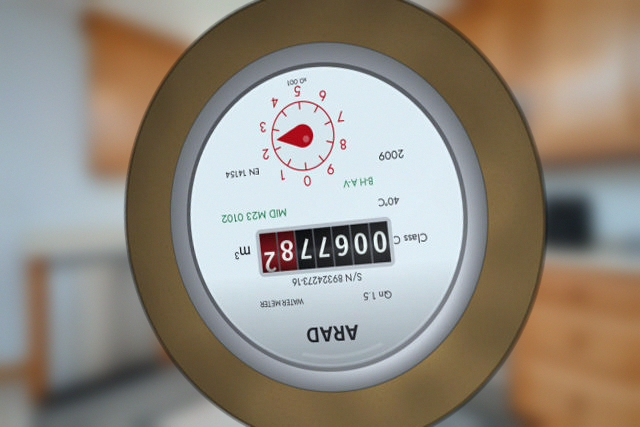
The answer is 677.822,m³
